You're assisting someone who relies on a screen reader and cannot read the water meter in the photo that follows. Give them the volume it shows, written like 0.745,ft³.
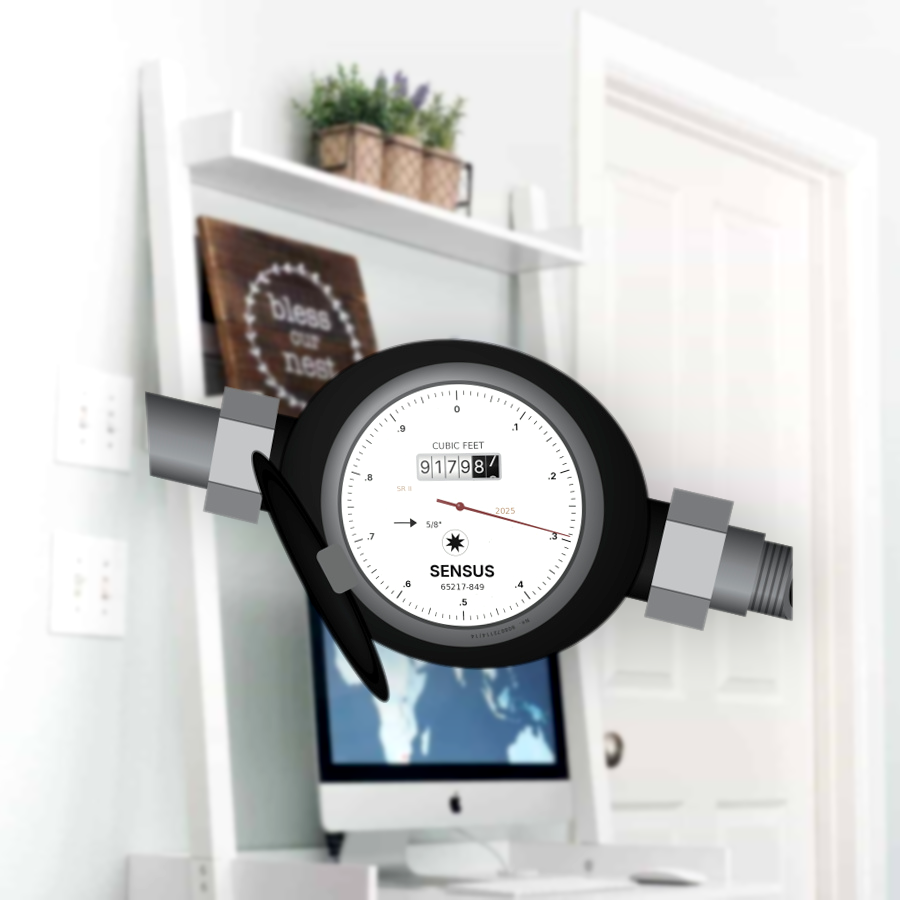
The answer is 917987.29,ft³
